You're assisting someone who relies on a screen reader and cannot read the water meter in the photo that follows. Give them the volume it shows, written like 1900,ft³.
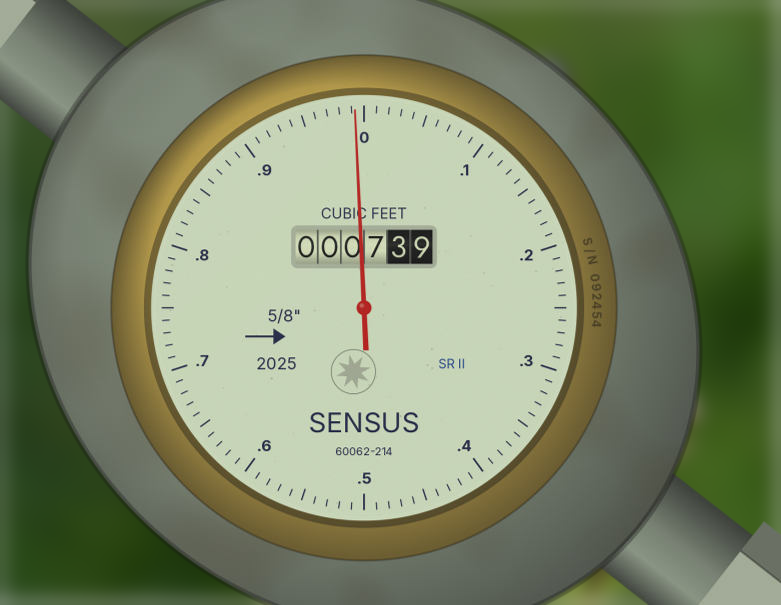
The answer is 738.99,ft³
